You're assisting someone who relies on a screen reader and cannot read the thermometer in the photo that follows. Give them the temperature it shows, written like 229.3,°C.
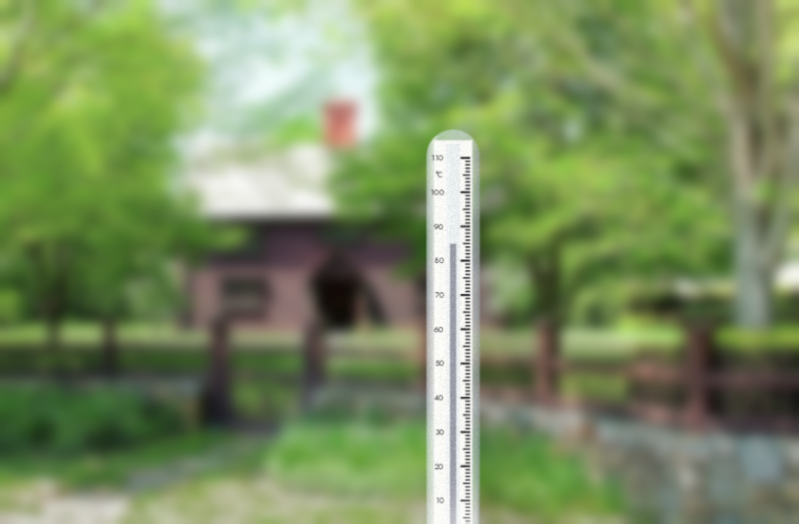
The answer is 85,°C
